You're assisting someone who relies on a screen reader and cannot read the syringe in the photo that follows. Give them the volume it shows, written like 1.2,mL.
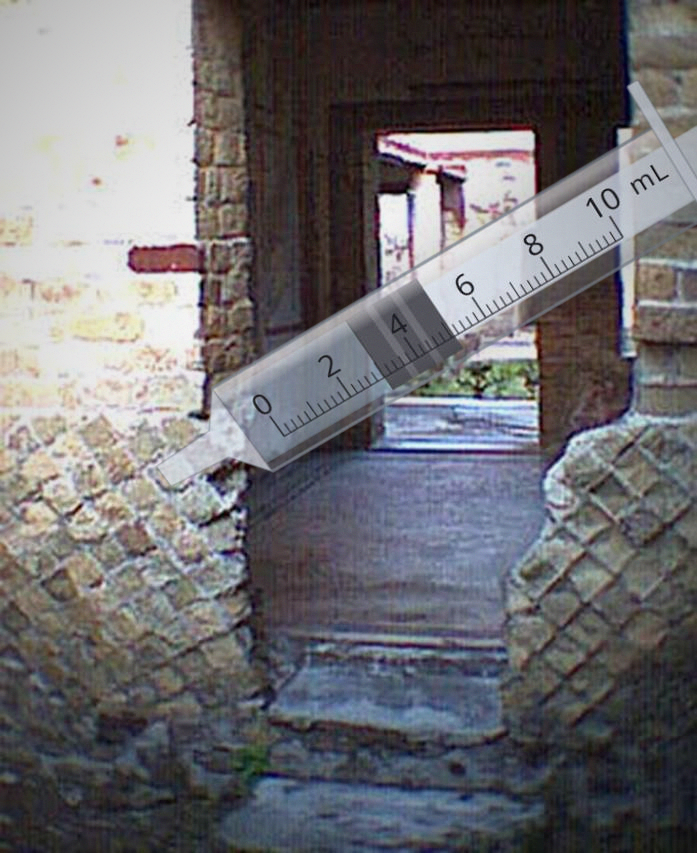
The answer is 3,mL
